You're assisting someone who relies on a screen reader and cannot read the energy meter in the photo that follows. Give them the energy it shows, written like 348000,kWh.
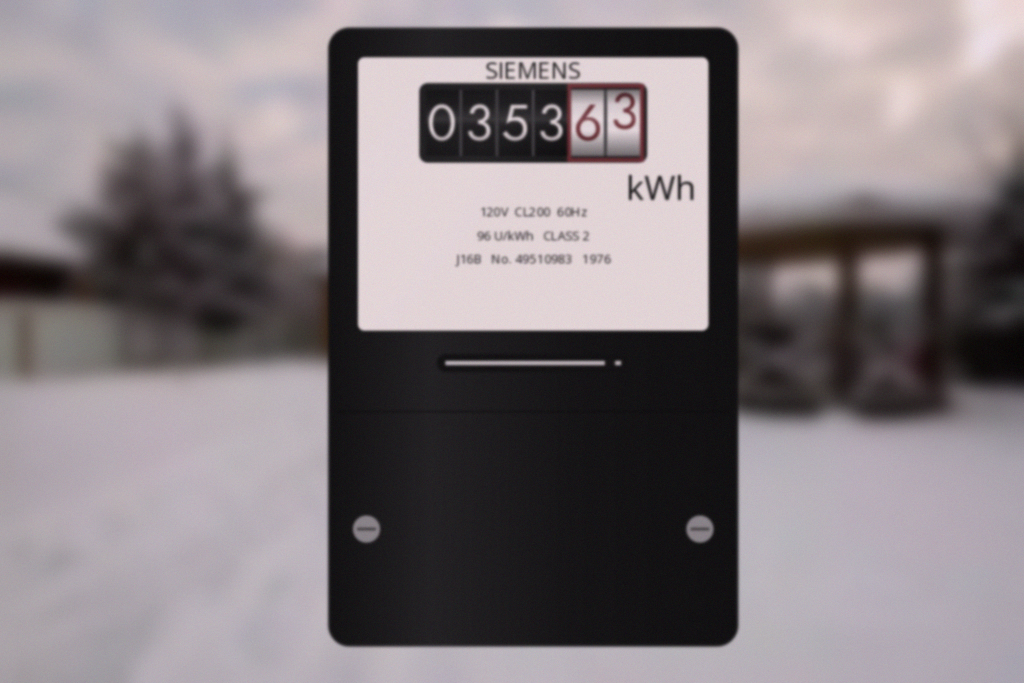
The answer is 353.63,kWh
